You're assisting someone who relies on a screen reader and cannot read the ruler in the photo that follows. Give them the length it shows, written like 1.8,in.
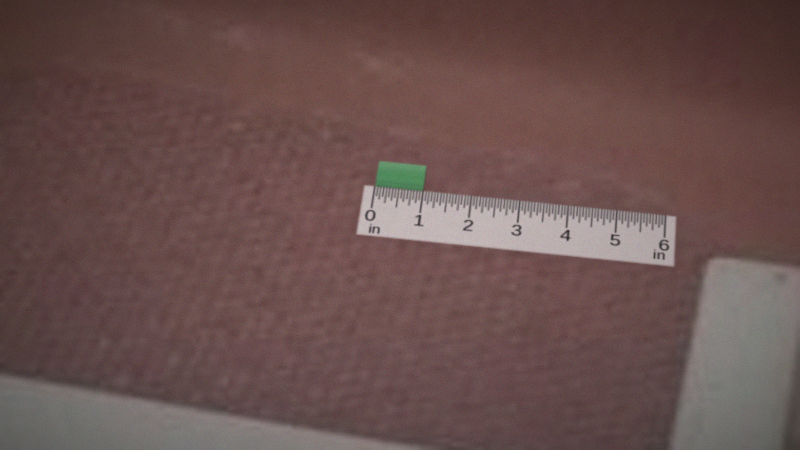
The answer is 1,in
